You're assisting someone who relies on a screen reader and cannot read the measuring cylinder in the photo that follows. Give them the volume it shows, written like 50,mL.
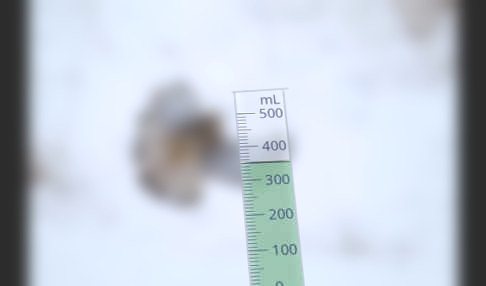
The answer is 350,mL
